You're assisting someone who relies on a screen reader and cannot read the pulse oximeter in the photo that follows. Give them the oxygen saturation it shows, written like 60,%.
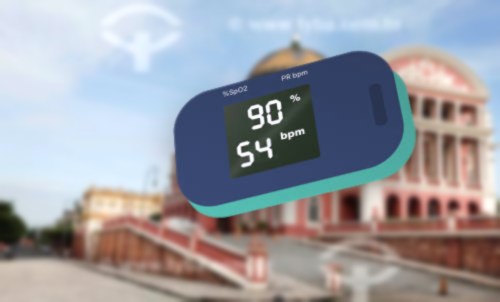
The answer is 90,%
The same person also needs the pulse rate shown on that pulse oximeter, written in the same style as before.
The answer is 54,bpm
